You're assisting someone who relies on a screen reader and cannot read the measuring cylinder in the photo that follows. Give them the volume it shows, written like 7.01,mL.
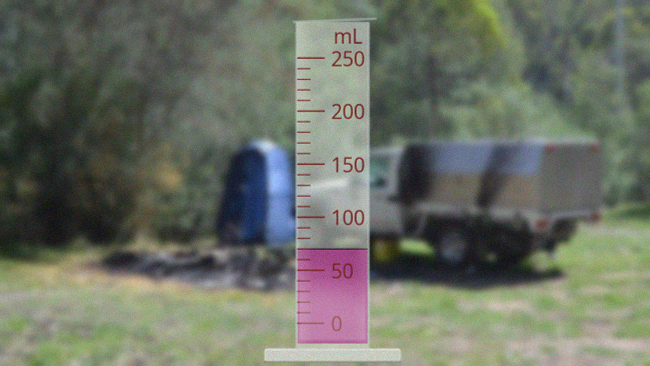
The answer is 70,mL
